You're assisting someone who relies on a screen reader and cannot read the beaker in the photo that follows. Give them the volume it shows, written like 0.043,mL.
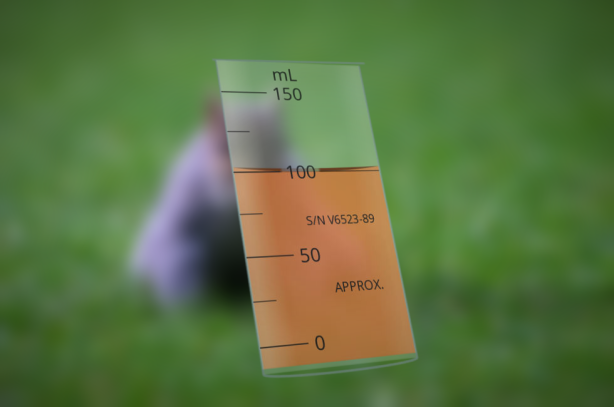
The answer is 100,mL
